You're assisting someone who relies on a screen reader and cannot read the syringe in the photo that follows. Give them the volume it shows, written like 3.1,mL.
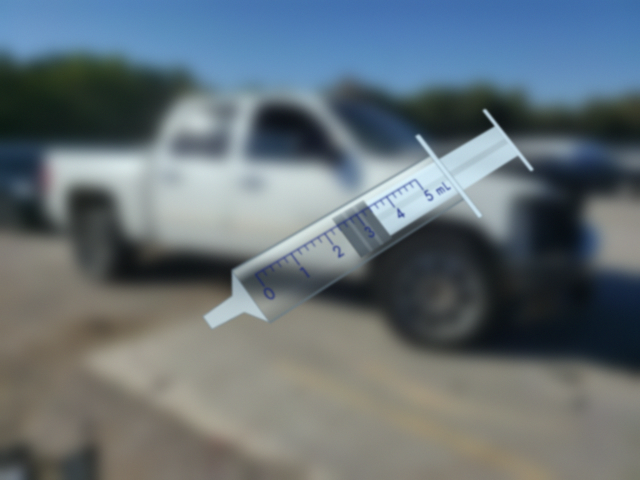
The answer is 2.4,mL
